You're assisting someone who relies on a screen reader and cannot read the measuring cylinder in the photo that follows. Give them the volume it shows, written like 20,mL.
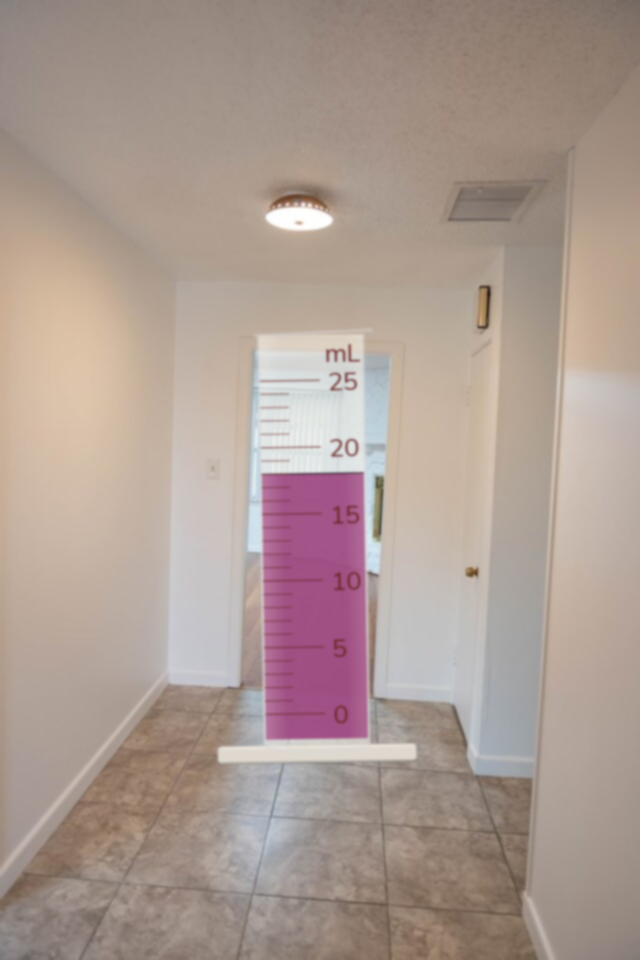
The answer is 18,mL
